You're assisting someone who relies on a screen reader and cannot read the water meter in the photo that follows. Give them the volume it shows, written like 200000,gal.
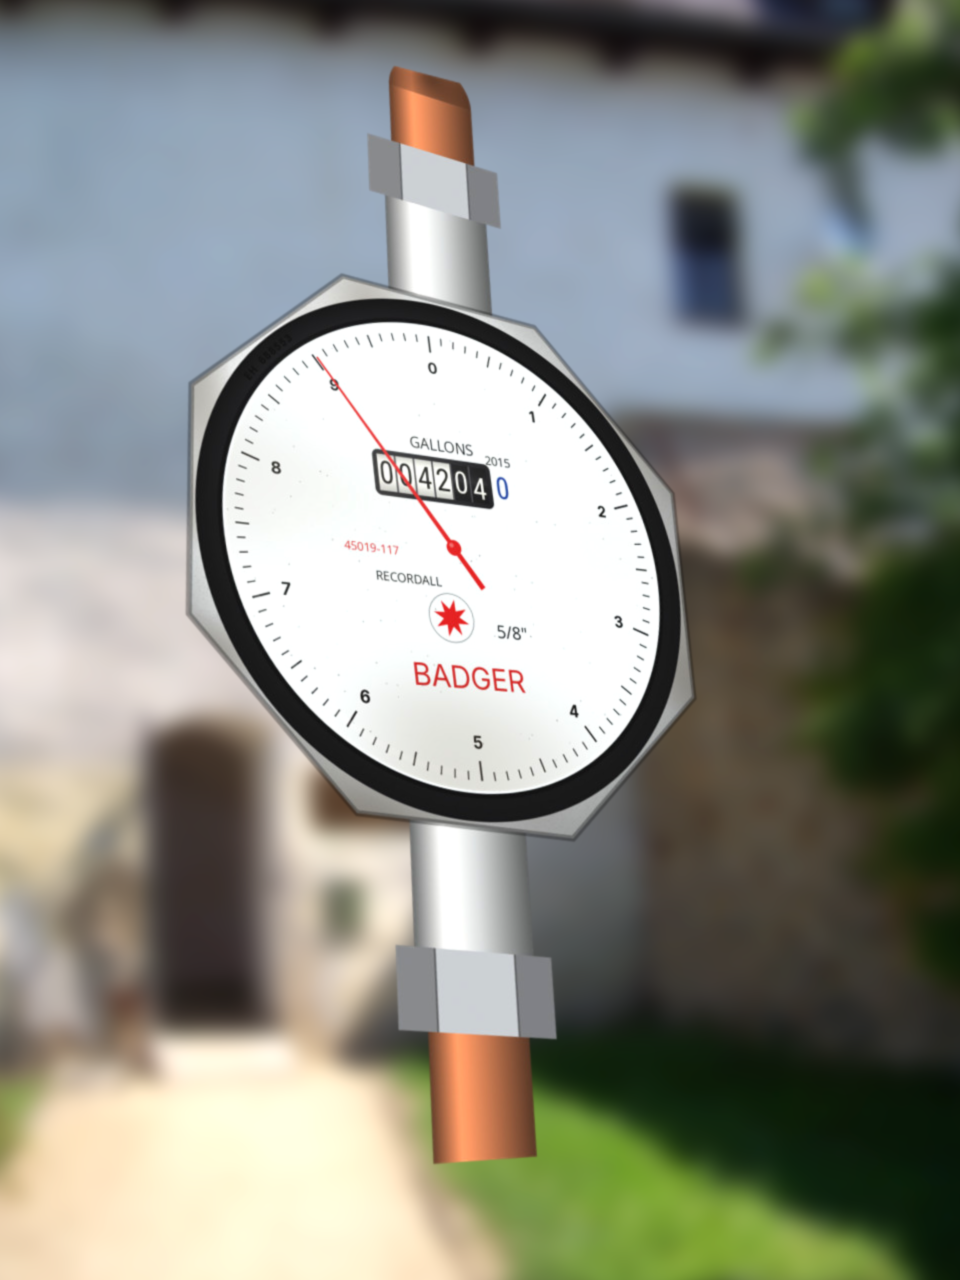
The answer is 42039.0,gal
